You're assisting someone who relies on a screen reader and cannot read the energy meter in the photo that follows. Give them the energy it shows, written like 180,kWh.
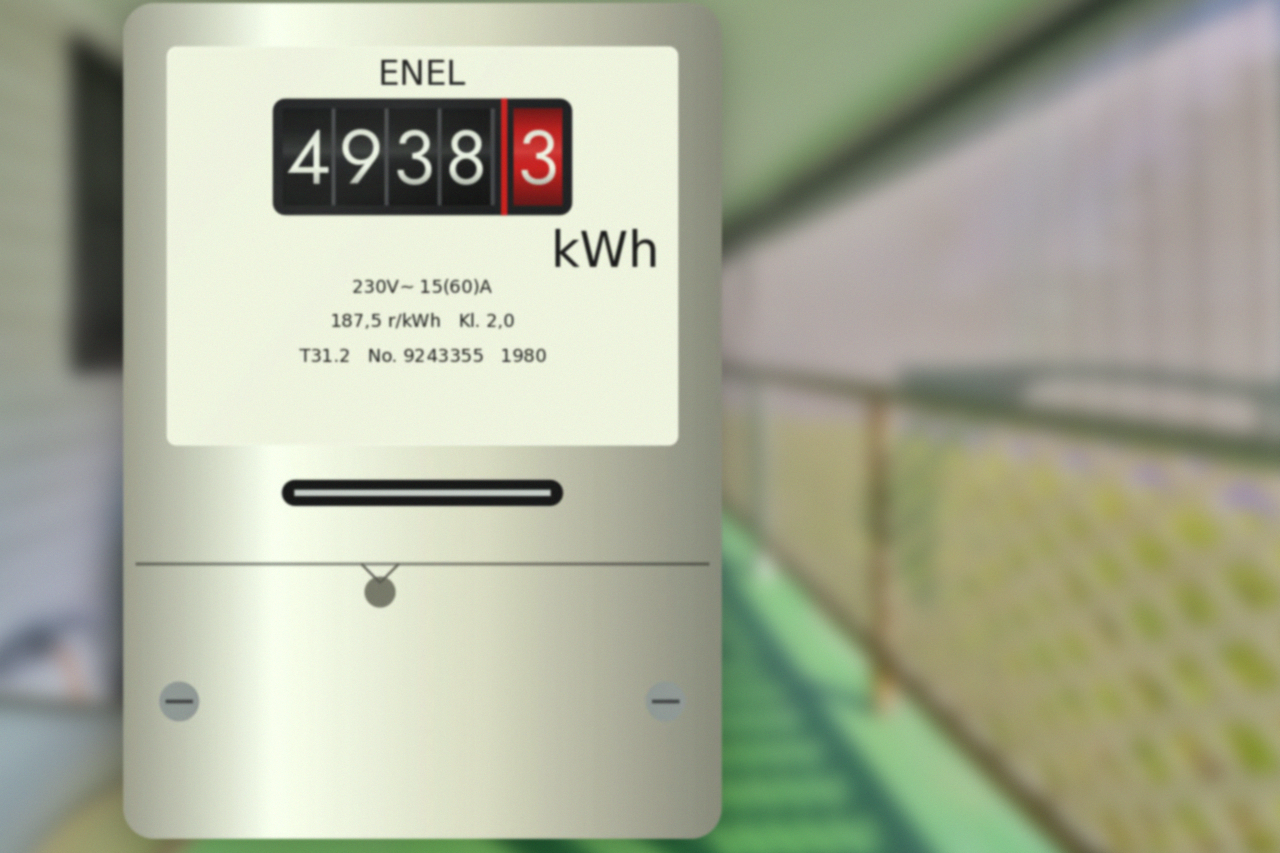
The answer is 4938.3,kWh
